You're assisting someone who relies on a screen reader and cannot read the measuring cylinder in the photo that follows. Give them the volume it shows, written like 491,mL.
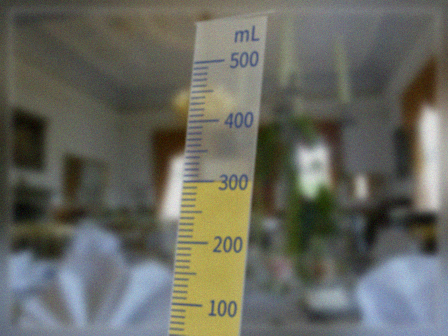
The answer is 300,mL
